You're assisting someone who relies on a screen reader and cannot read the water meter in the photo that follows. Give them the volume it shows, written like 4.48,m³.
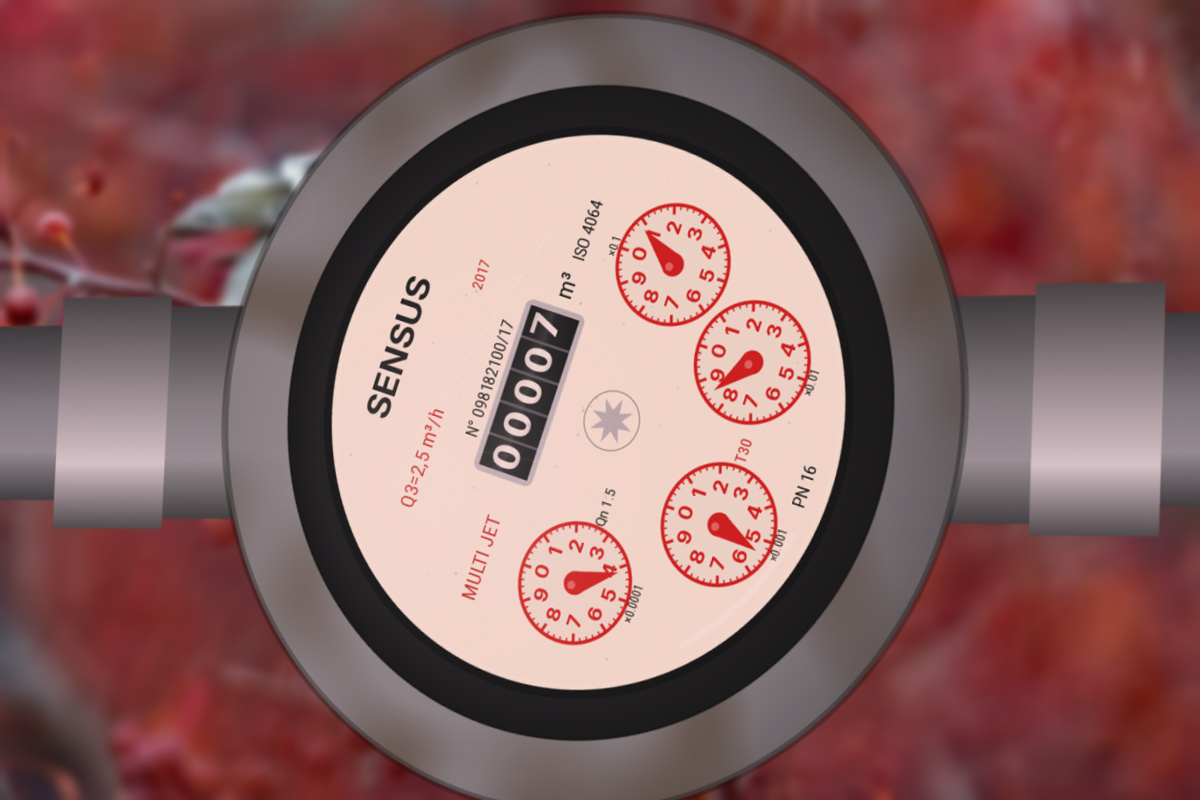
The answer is 7.0854,m³
